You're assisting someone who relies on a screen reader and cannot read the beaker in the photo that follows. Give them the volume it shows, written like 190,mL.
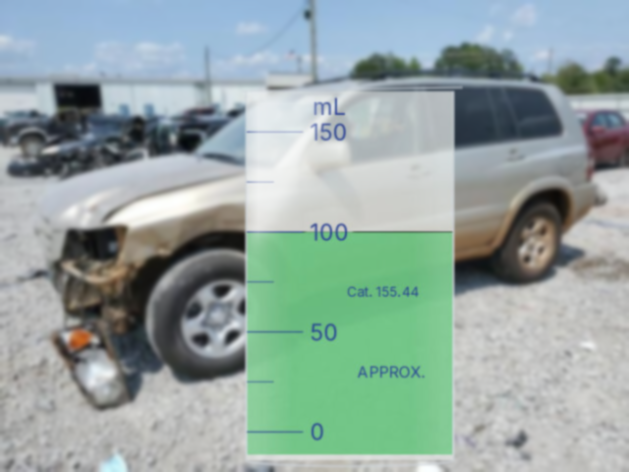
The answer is 100,mL
